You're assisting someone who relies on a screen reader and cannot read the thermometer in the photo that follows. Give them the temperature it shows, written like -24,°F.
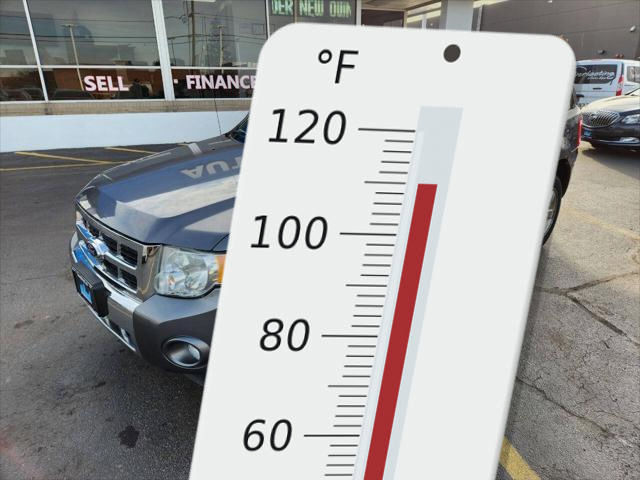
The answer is 110,°F
